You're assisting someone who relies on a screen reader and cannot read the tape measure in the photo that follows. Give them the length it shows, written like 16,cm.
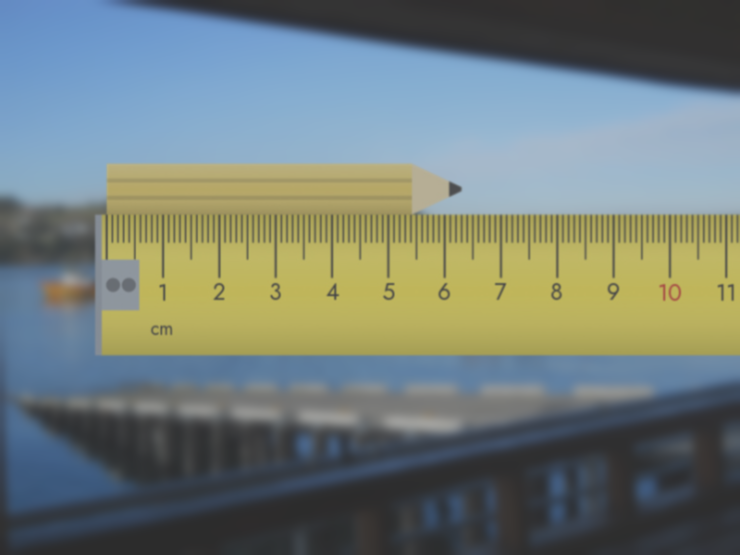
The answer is 6.3,cm
